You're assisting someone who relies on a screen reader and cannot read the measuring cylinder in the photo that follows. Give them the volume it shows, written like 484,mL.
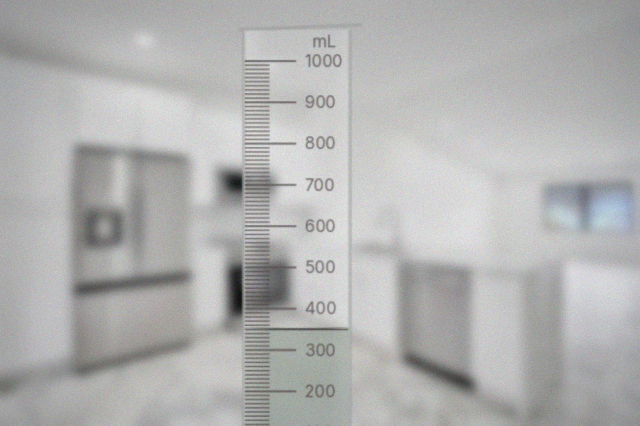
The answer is 350,mL
